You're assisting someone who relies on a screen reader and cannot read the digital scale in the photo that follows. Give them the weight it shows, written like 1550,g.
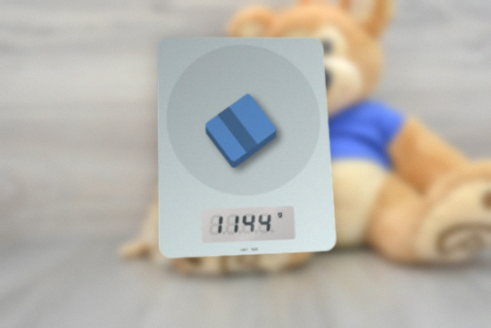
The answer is 1144,g
